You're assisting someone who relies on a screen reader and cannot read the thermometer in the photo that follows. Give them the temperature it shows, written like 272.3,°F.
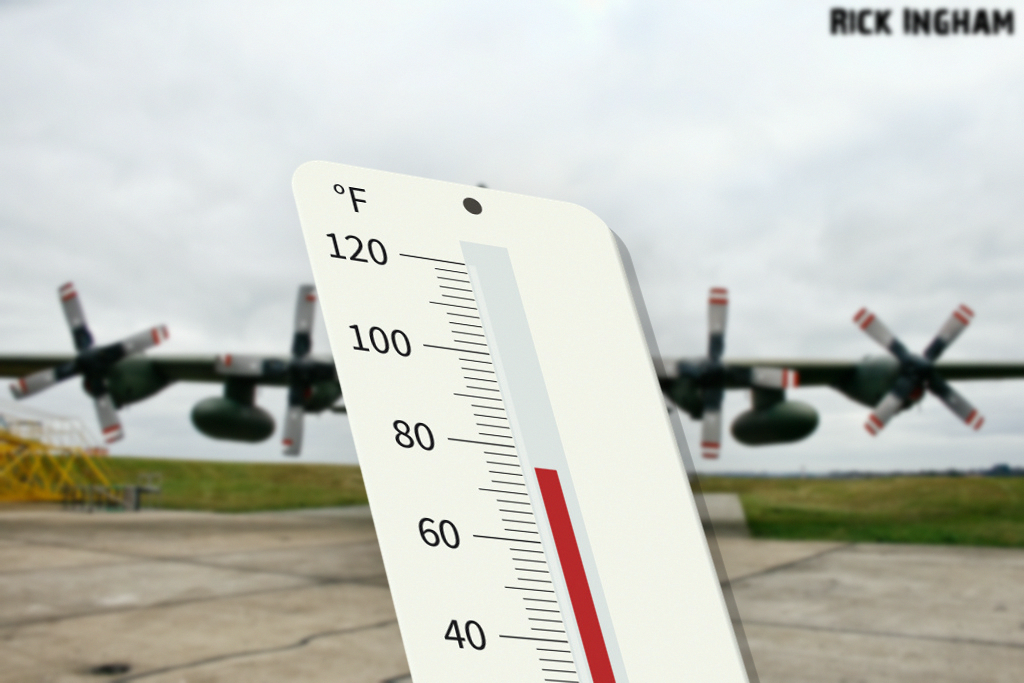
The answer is 76,°F
